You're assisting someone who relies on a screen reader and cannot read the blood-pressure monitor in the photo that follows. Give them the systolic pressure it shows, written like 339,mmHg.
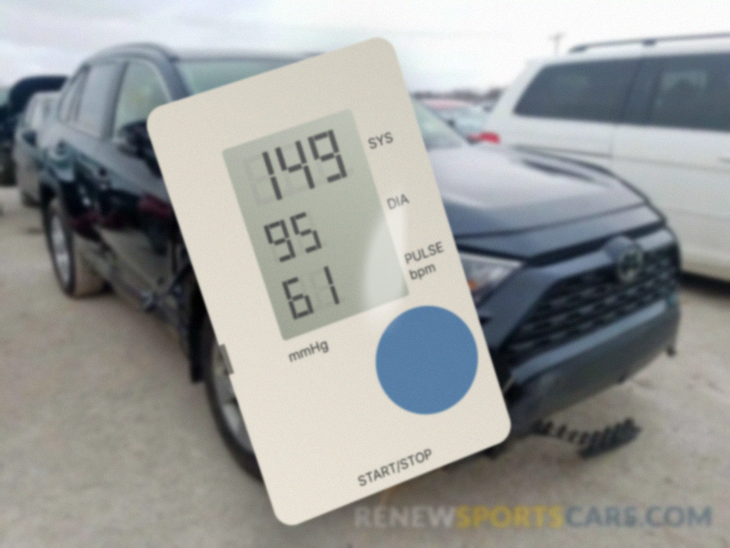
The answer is 149,mmHg
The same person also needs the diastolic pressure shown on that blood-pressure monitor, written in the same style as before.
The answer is 95,mmHg
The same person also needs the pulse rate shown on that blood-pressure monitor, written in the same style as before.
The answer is 61,bpm
